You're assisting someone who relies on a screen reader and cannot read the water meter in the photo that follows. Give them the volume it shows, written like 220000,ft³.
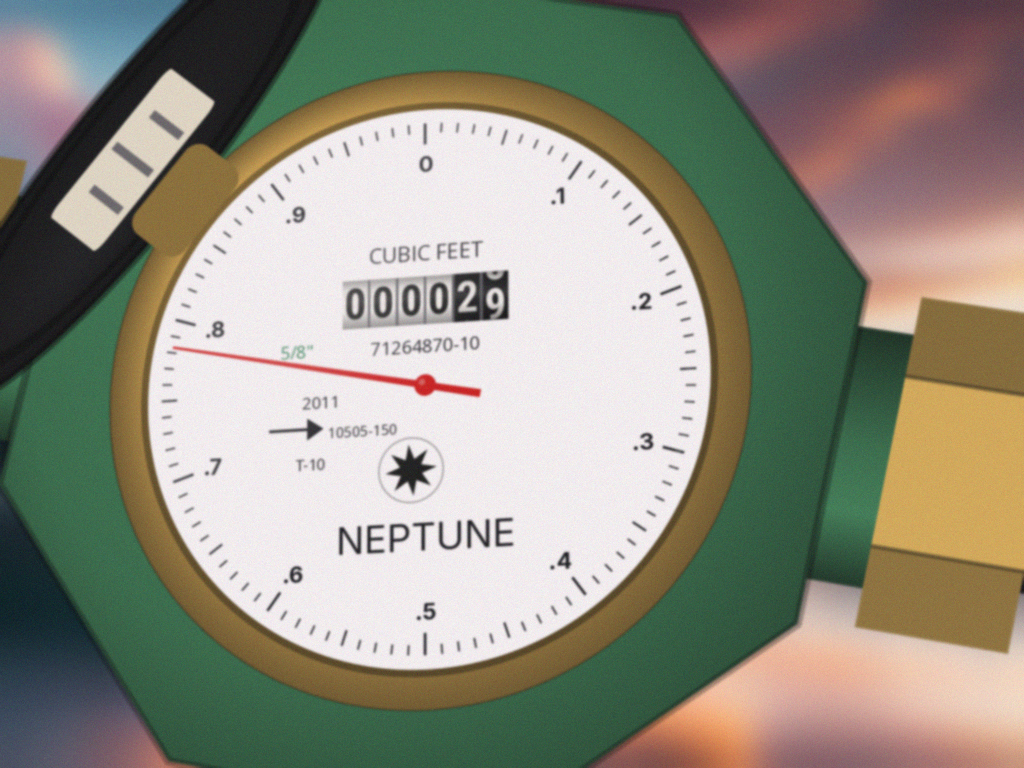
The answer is 28.78,ft³
